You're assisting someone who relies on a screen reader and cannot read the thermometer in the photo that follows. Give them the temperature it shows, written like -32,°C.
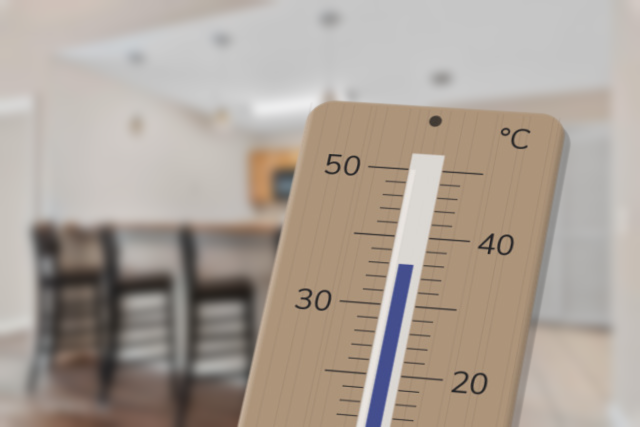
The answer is 36,°C
